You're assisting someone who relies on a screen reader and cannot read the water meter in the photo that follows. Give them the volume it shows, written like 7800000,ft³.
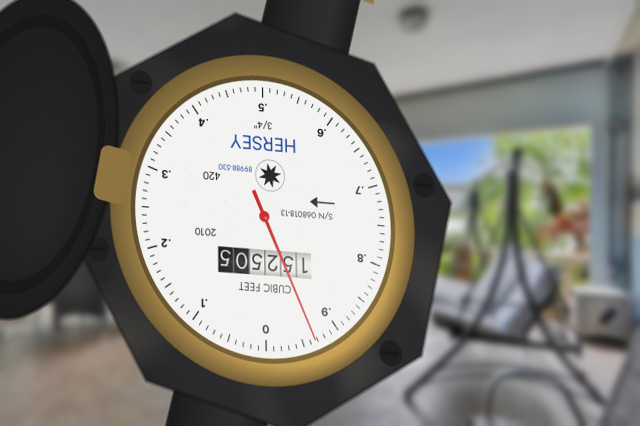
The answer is 152504.93,ft³
